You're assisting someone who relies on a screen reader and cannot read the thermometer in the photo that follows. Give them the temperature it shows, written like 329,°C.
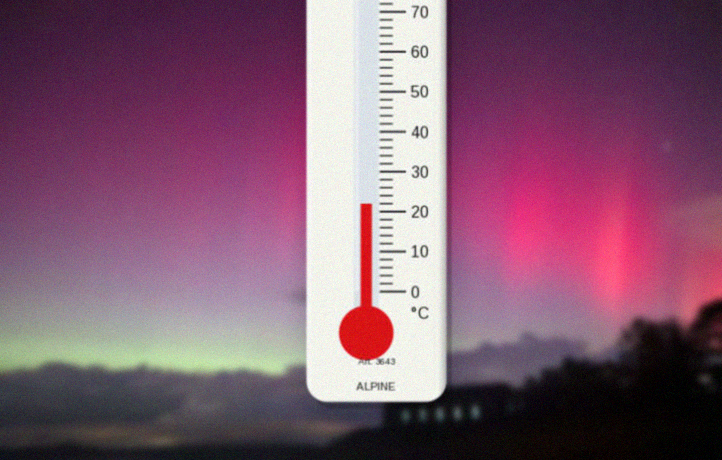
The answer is 22,°C
